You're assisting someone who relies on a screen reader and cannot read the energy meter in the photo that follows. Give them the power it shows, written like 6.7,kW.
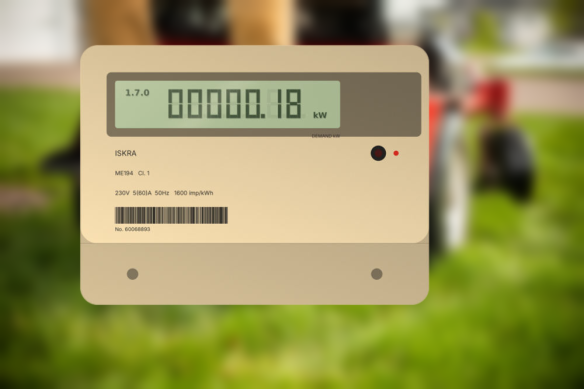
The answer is 0.18,kW
